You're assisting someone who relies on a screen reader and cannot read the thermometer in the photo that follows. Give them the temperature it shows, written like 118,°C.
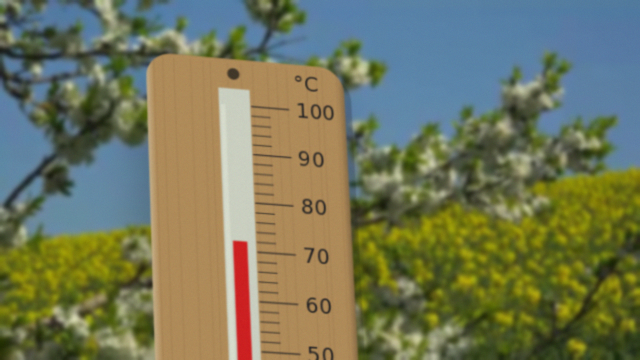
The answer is 72,°C
